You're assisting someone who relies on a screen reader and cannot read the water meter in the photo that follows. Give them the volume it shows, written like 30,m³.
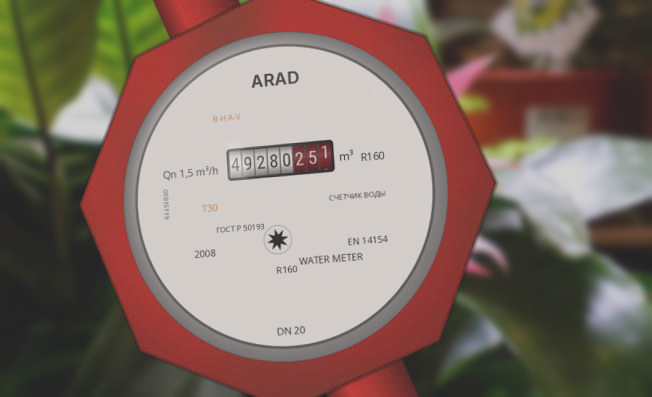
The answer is 49280.251,m³
